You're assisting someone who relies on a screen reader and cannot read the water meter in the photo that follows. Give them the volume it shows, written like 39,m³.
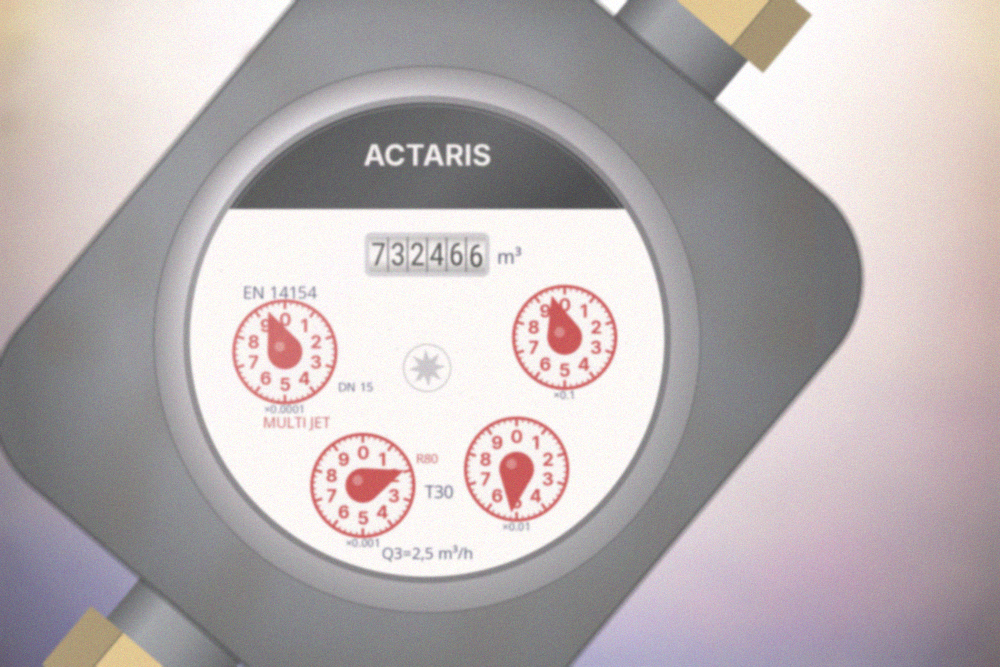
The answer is 732465.9519,m³
